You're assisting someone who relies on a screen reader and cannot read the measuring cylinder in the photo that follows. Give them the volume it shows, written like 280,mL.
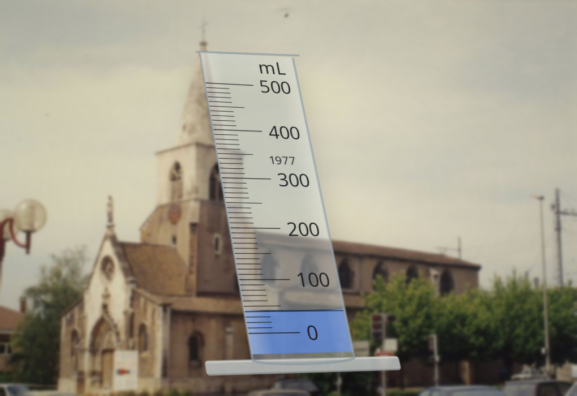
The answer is 40,mL
